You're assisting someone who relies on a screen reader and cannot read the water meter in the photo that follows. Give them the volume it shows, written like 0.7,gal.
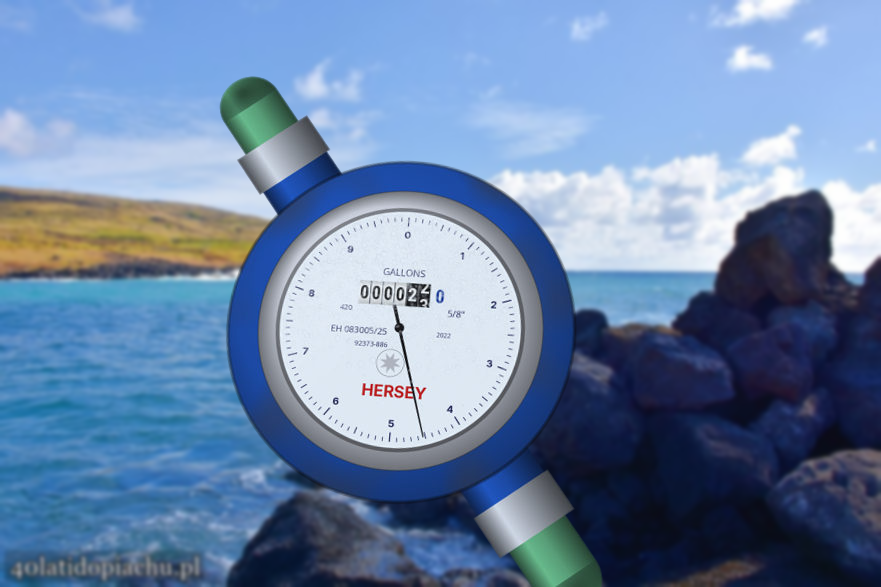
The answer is 224.5,gal
